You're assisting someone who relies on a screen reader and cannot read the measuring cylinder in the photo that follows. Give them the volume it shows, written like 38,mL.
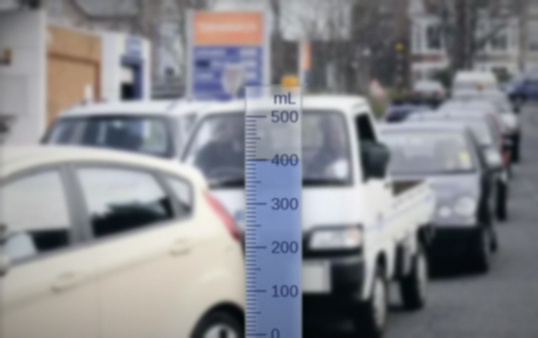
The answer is 400,mL
